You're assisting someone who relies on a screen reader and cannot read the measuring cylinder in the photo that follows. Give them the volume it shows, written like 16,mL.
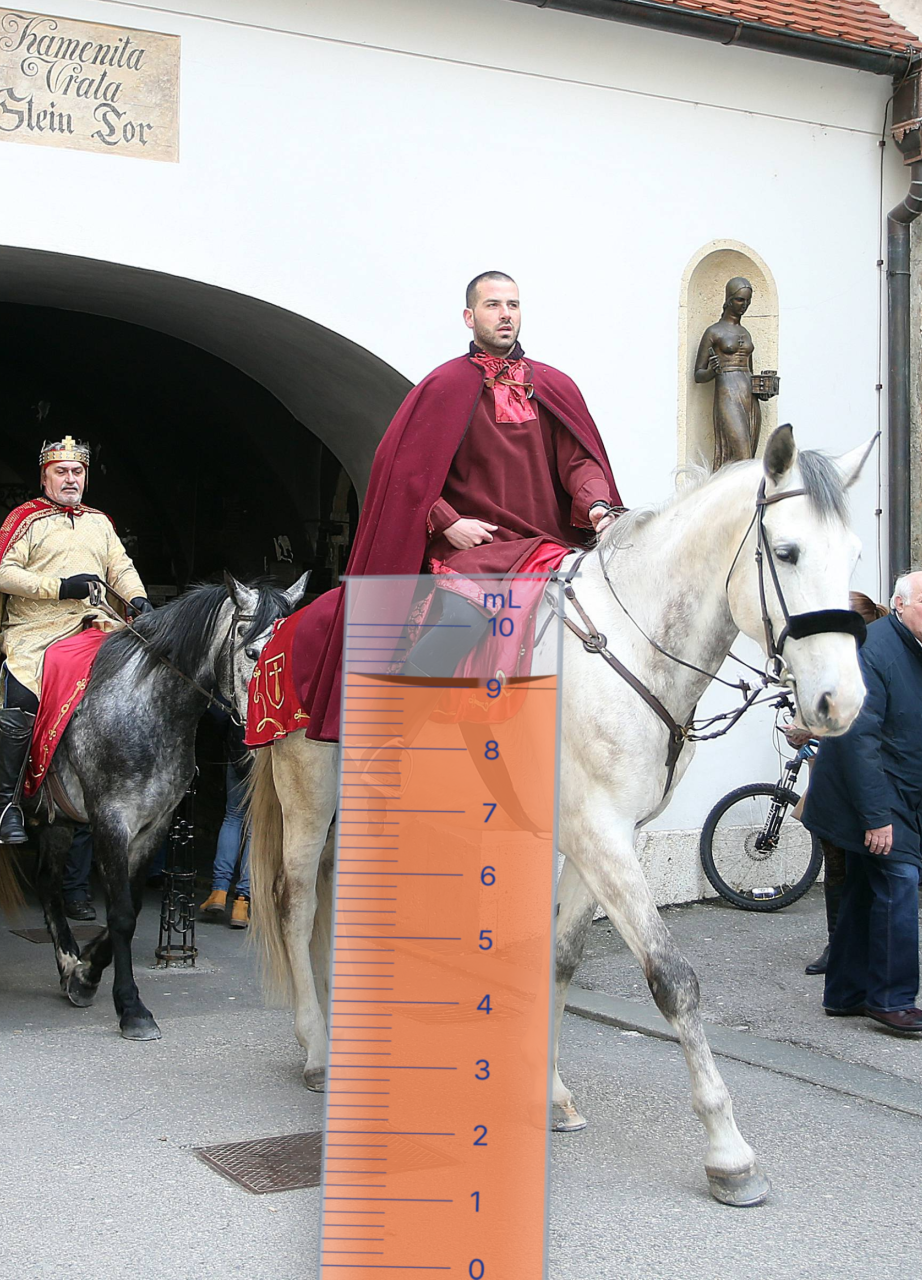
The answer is 9,mL
